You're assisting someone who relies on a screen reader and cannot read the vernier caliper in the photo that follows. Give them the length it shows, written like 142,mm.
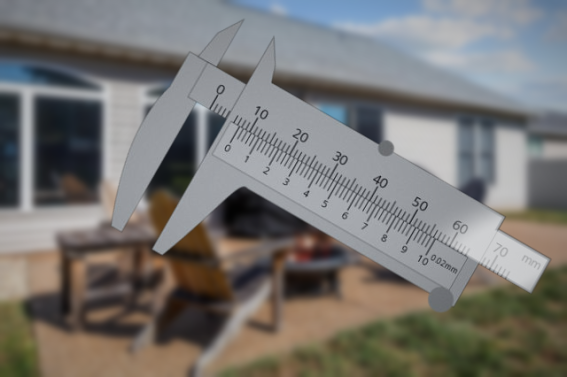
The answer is 7.5,mm
